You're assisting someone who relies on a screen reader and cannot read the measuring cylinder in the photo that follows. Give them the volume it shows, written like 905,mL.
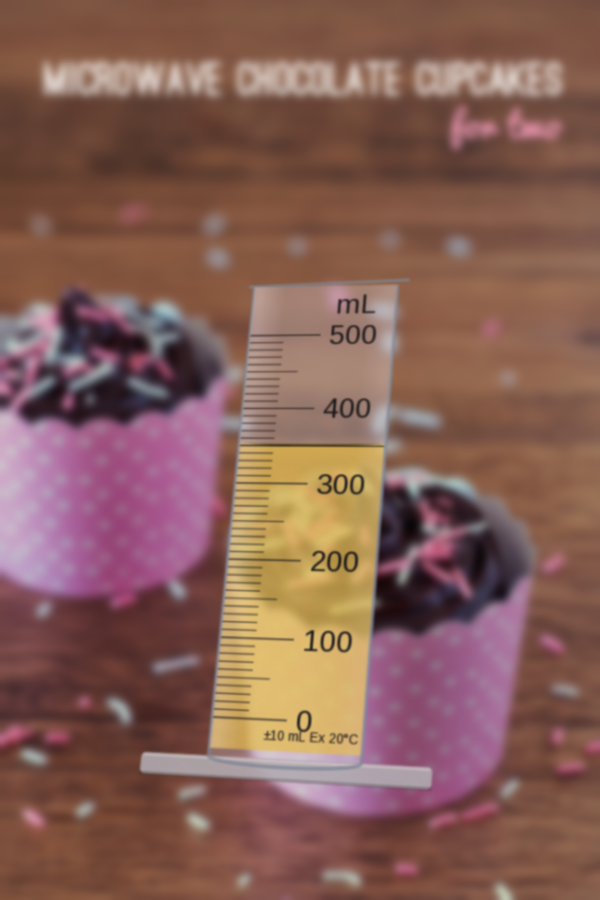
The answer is 350,mL
